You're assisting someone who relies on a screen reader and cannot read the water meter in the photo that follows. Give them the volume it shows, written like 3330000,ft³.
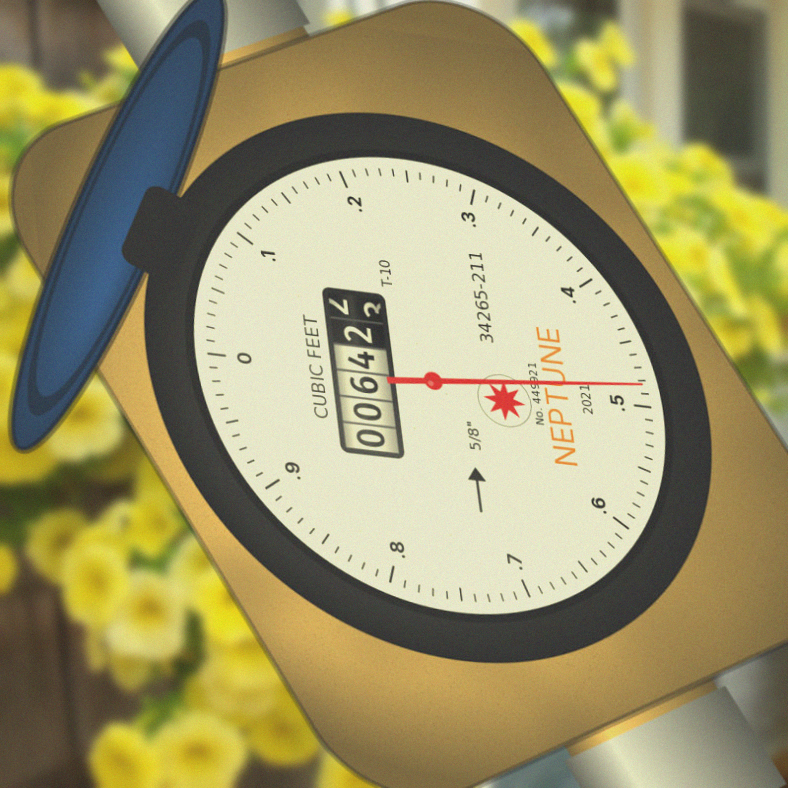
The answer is 6422.48,ft³
